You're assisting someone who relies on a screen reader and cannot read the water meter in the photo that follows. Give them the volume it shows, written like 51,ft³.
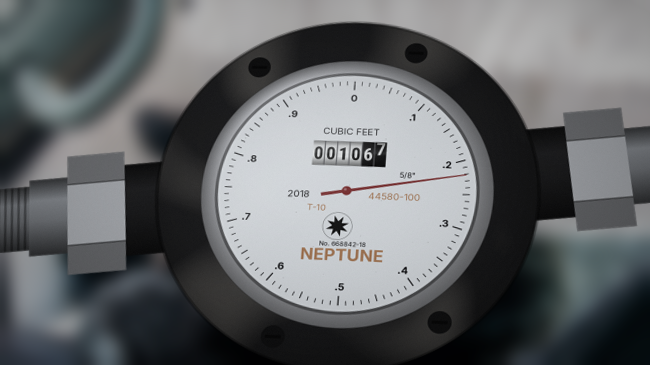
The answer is 1067.22,ft³
